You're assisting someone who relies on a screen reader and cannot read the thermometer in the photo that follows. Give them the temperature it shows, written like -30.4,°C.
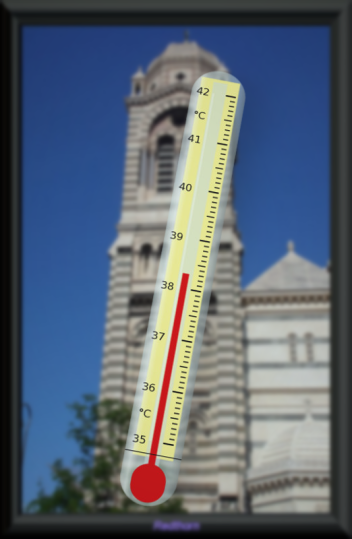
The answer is 38.3,°C
